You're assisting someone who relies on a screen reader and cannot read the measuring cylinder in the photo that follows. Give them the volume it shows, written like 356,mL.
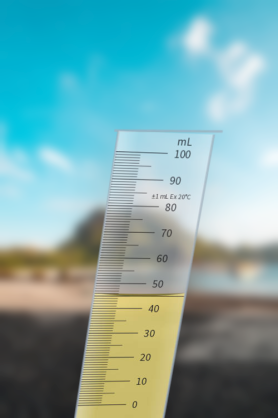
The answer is 45,mL
